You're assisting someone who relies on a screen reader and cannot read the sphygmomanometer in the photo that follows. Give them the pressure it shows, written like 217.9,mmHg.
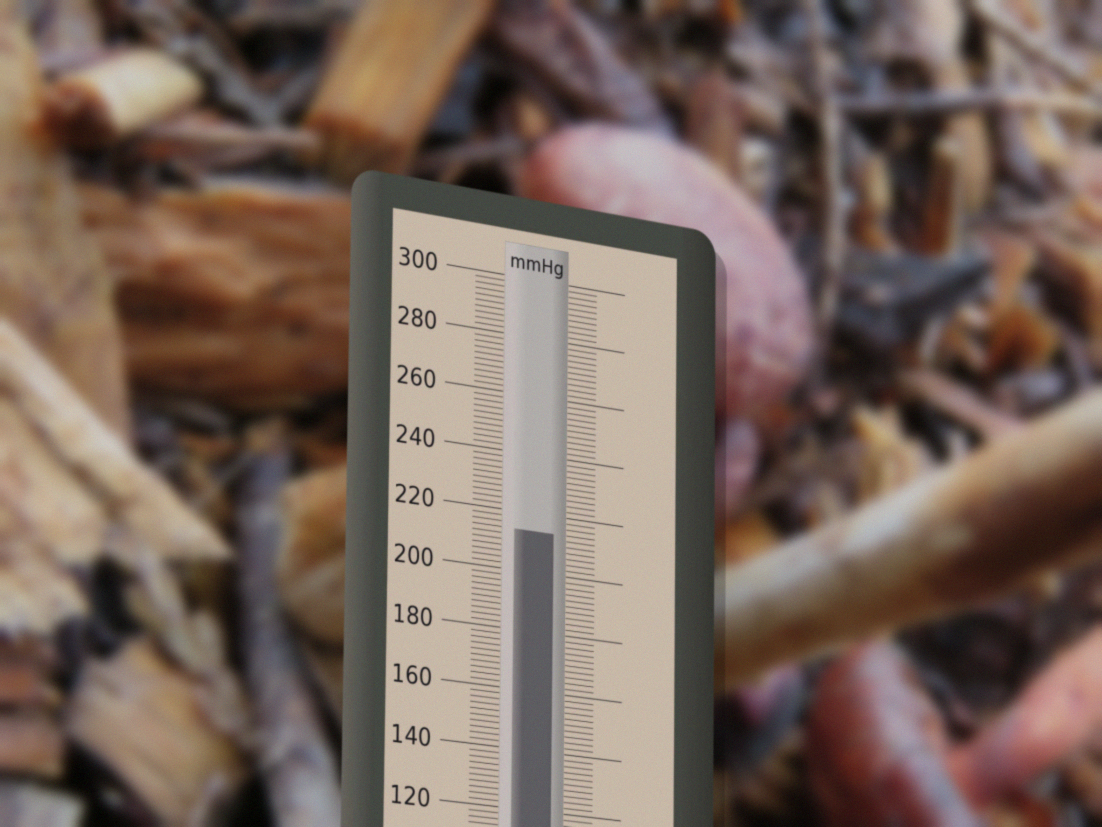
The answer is 214,mmHg
